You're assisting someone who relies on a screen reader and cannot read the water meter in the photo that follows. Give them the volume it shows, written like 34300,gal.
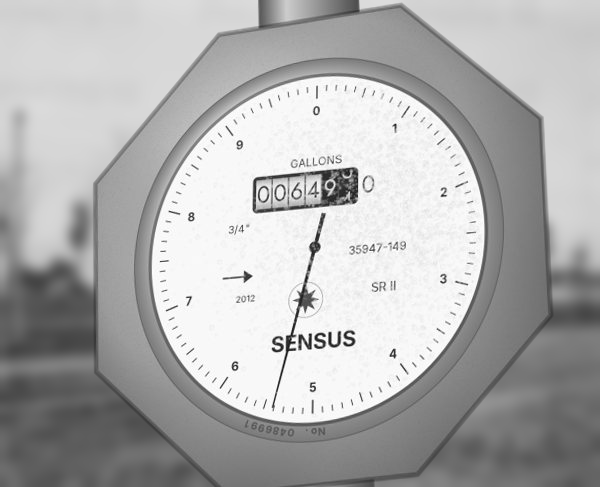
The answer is 64935.4,gal
